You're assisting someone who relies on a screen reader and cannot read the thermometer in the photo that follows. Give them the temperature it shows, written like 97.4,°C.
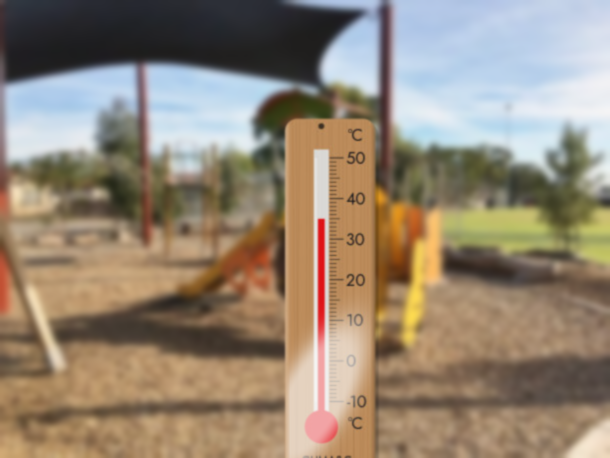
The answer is 35,°C
